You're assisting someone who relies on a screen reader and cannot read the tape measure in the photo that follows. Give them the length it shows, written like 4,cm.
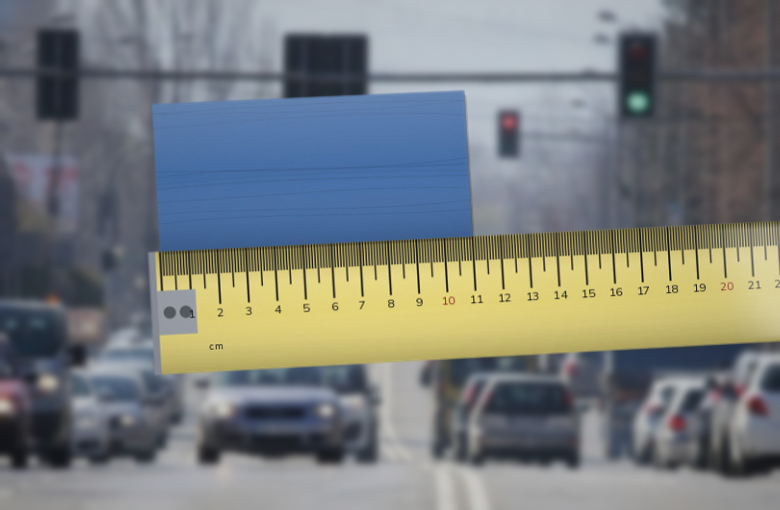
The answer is 11,cm
